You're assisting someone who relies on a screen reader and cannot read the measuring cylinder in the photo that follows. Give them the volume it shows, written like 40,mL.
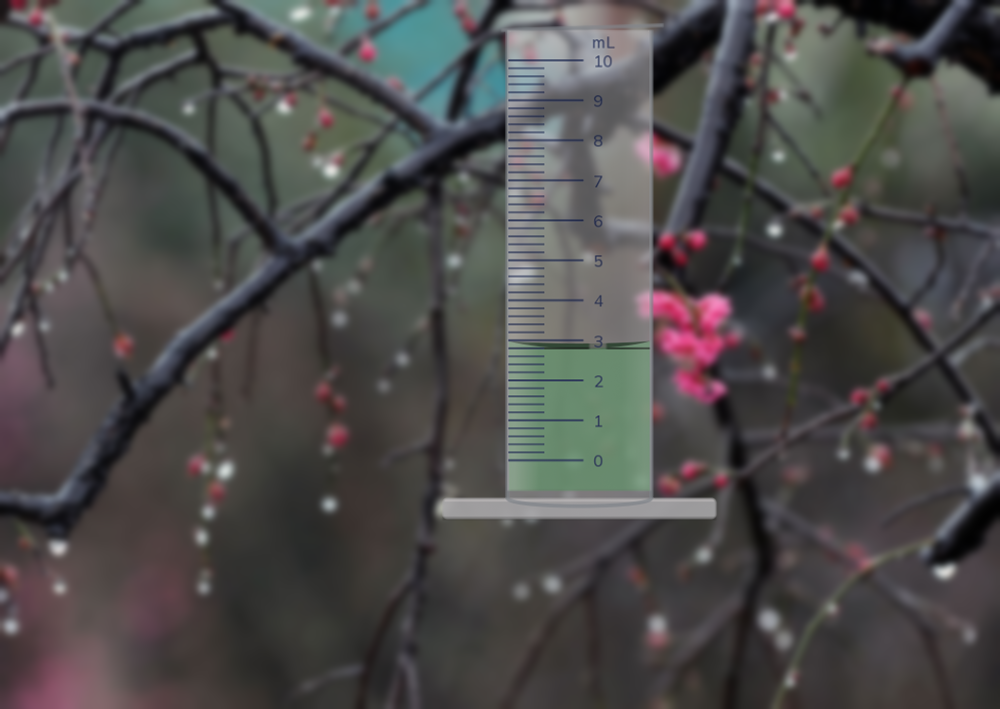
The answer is 2.8,mL
